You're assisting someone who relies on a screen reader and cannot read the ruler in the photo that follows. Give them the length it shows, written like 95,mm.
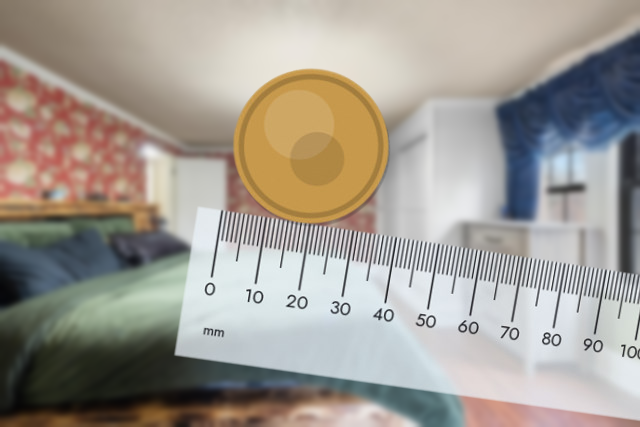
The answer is 35,mm
